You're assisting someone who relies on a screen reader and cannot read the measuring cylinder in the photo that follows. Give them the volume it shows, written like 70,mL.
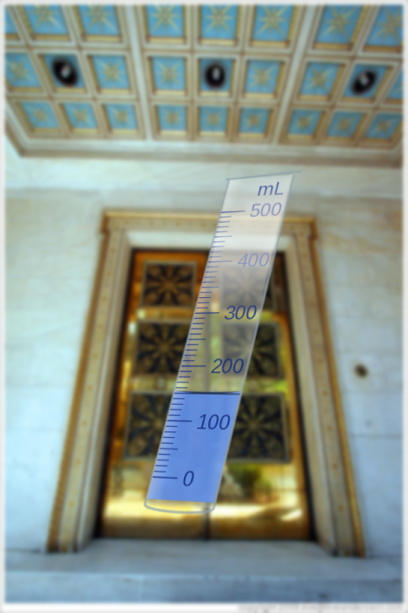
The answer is 150,mL
